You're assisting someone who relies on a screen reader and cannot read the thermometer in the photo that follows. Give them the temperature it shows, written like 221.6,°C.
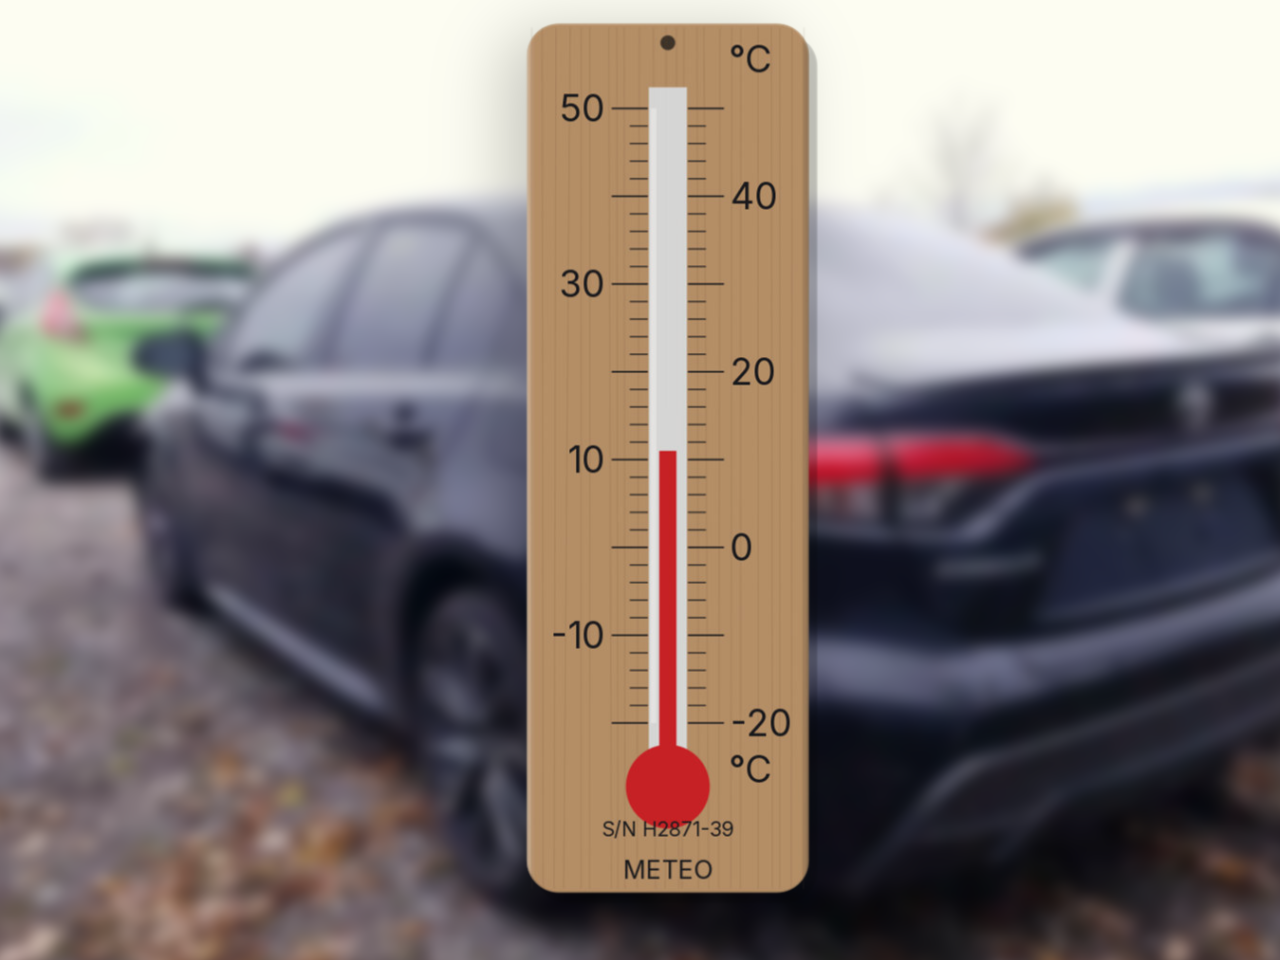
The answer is 11,°C
